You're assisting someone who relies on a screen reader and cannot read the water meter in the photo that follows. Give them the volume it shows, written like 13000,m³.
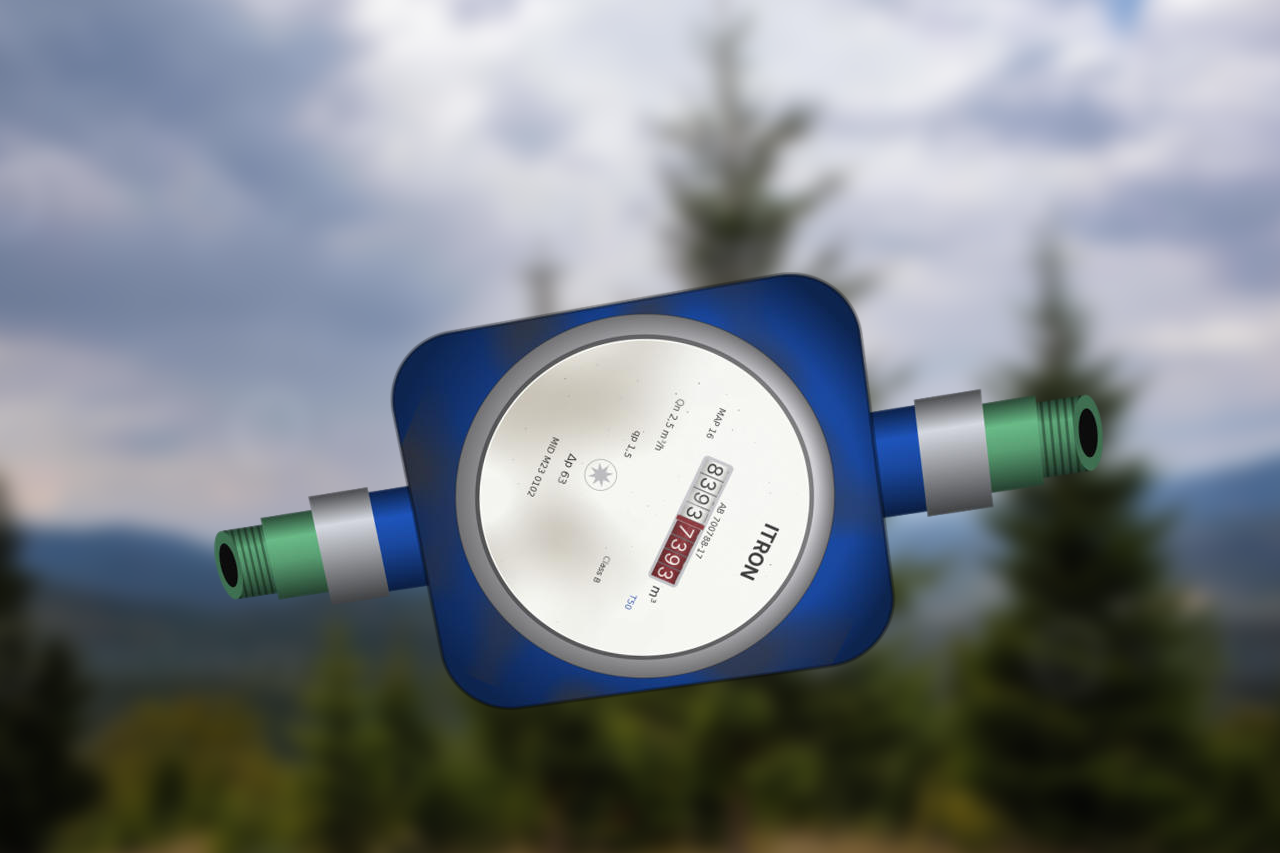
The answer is 8393.7393,m³
